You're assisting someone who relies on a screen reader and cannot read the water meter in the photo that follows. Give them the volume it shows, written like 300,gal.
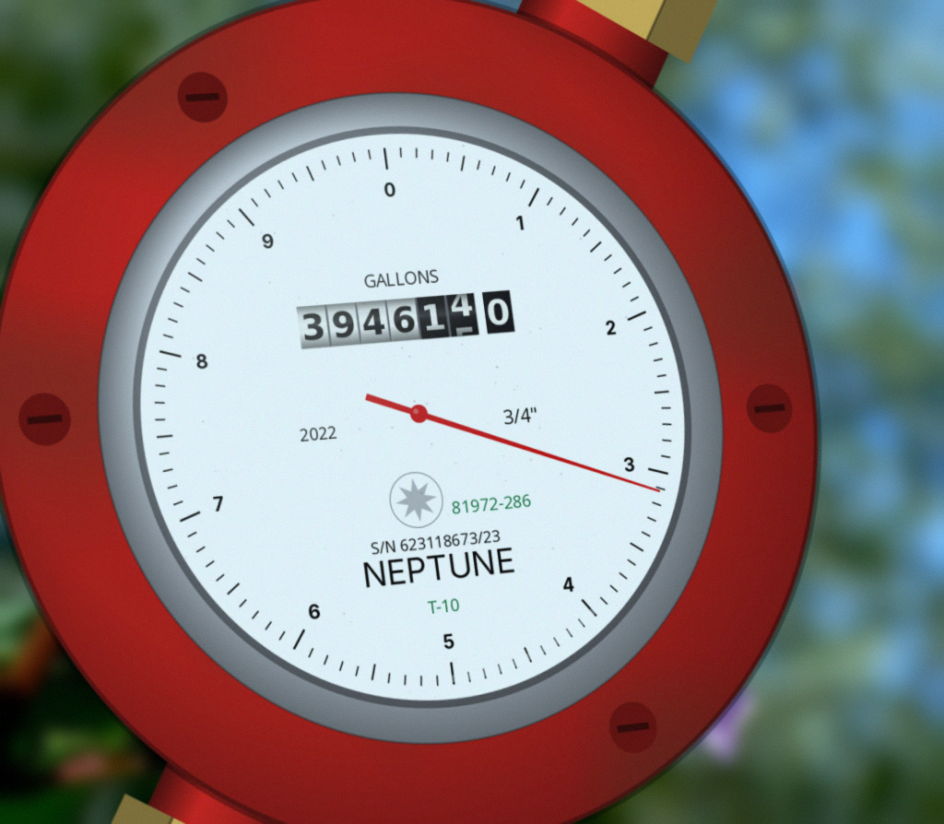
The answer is 3946143.1,gal
